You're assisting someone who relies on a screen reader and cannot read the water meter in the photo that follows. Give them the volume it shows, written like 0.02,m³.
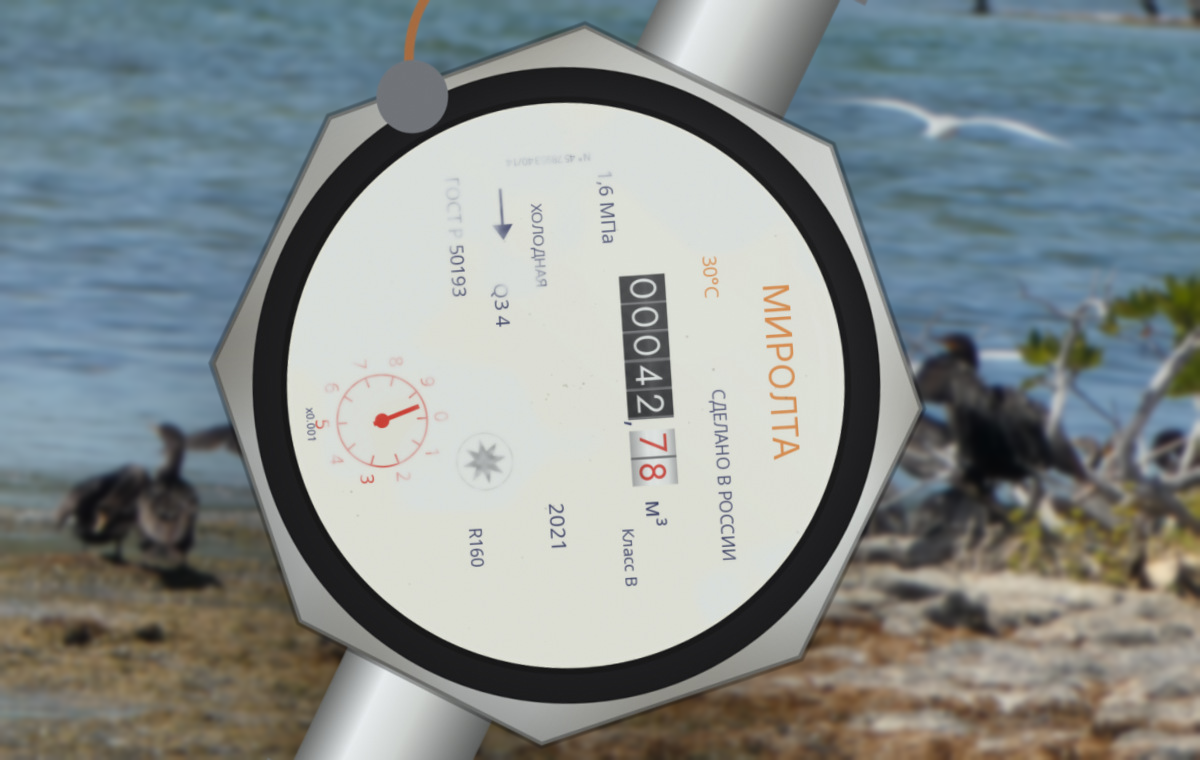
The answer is 42.779,m³
